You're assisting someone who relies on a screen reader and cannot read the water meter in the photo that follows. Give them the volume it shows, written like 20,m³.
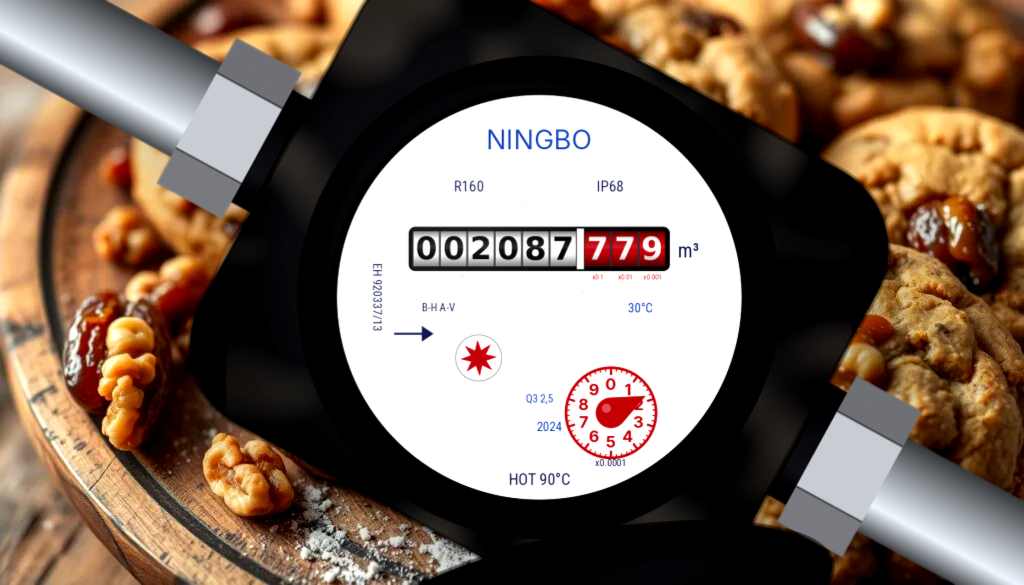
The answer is 2087.7791,m³
